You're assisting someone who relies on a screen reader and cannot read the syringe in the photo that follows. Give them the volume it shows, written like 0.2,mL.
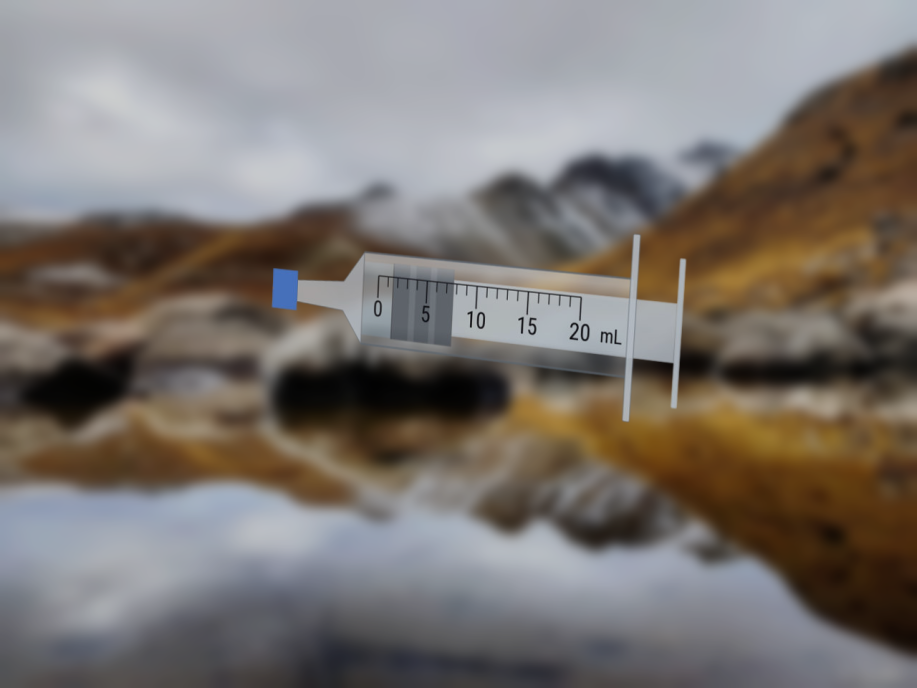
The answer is 1.5,mL
